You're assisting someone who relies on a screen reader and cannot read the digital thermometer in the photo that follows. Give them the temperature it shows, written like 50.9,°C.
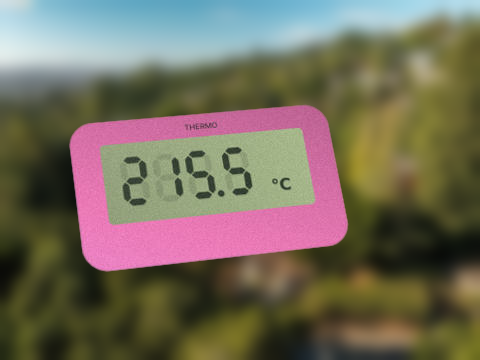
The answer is 215.5,°C
